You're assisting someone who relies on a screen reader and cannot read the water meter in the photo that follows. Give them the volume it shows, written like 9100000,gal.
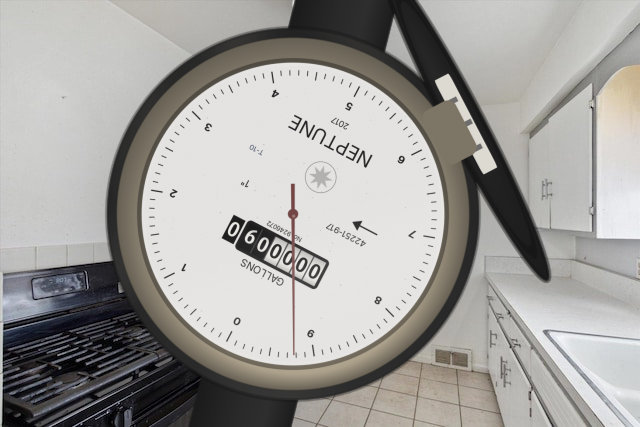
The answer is 89.2,gal
